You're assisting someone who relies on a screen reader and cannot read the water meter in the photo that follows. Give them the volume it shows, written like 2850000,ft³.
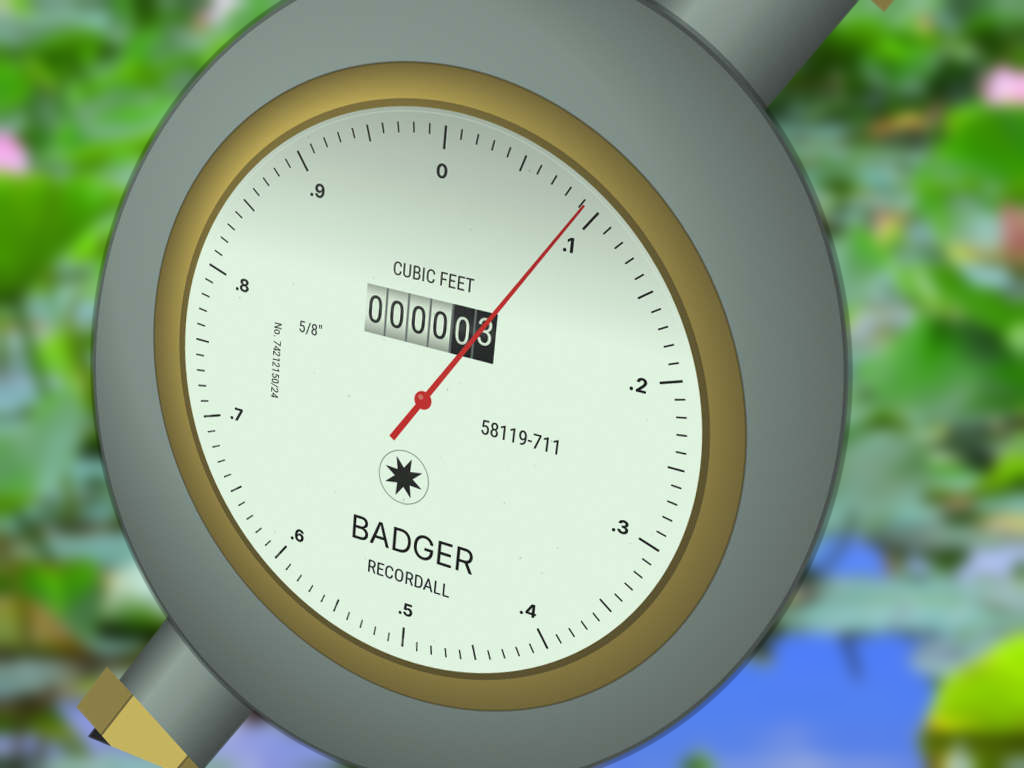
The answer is 3.09,ft³
